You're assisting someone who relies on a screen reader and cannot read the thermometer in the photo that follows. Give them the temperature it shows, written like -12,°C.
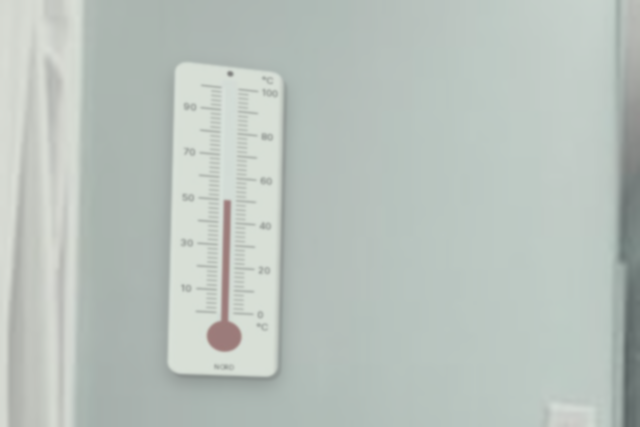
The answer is 50,°C
